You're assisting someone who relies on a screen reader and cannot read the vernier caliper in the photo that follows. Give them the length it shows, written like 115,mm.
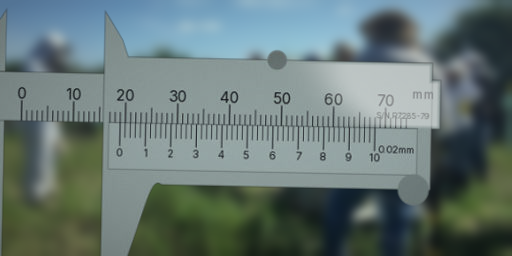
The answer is 19.0,mm
